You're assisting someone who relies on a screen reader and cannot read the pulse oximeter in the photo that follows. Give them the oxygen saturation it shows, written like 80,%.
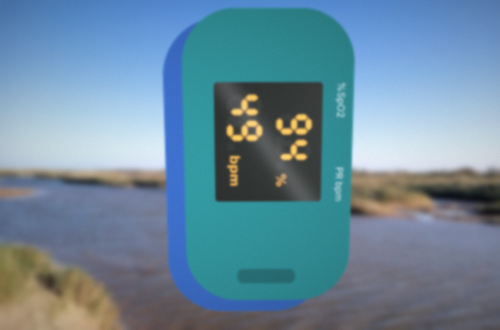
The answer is 94,%
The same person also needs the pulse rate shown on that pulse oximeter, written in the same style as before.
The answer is 49,bpm
